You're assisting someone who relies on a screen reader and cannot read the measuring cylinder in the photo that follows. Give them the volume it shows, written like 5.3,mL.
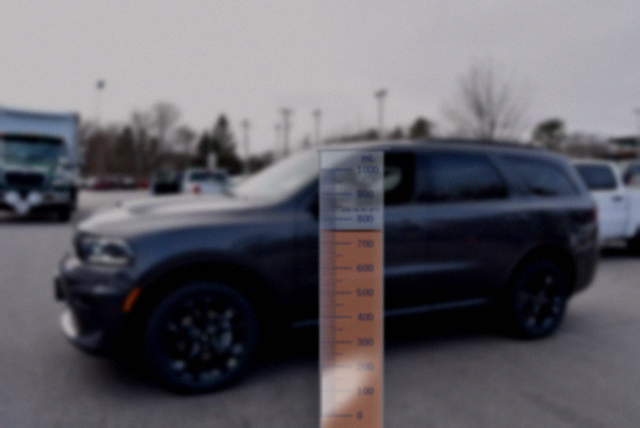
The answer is 750,mL
